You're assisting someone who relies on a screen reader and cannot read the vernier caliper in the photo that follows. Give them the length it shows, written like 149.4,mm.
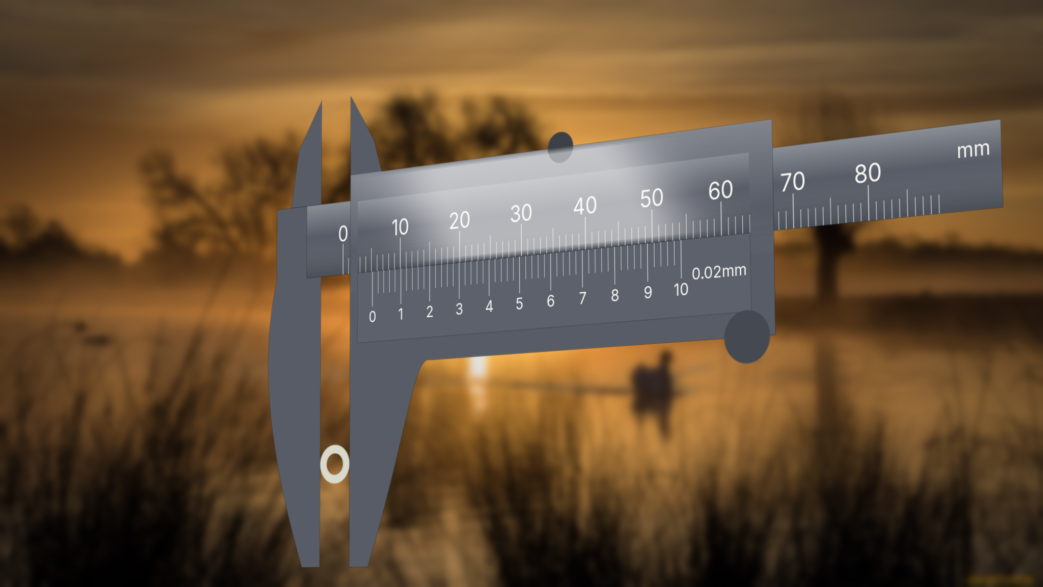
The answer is 5.2,mm
